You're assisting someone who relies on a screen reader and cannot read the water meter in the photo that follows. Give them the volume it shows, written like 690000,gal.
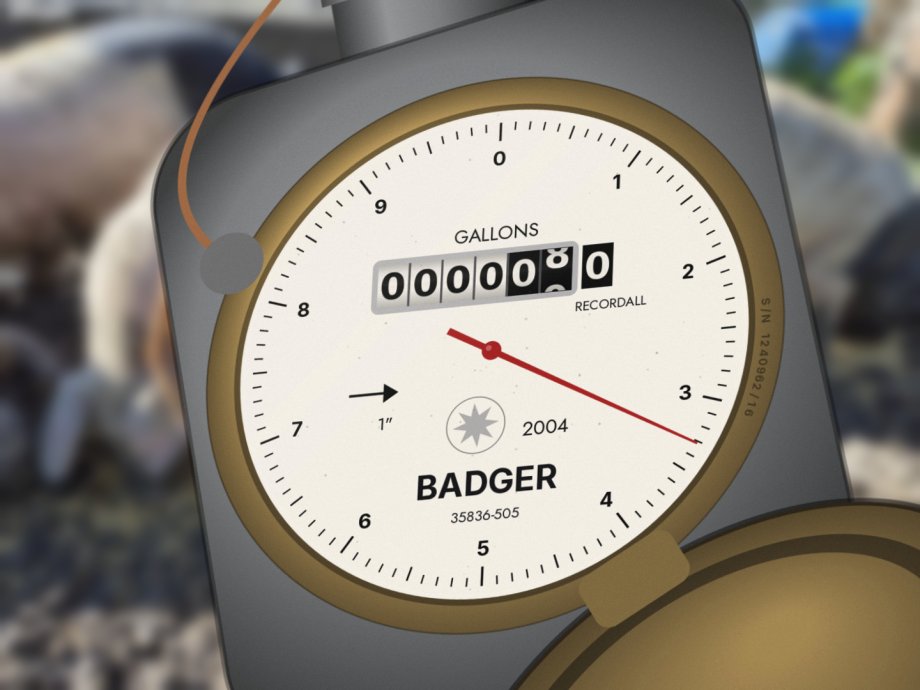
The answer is 83.3,gal
